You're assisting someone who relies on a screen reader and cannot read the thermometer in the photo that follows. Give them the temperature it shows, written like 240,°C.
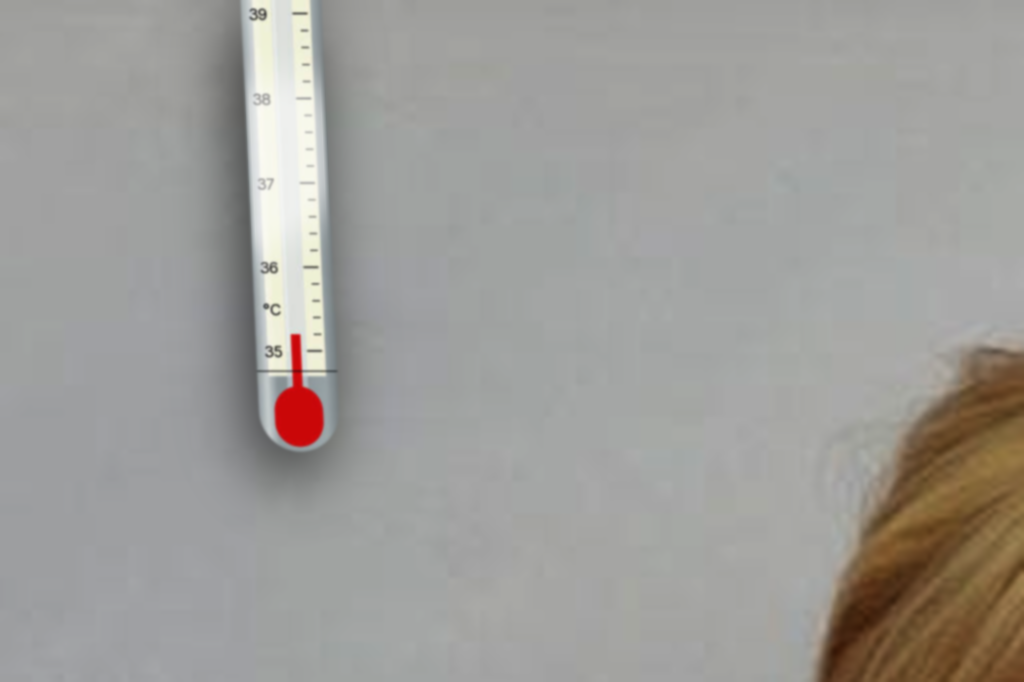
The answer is 35.2,°C
